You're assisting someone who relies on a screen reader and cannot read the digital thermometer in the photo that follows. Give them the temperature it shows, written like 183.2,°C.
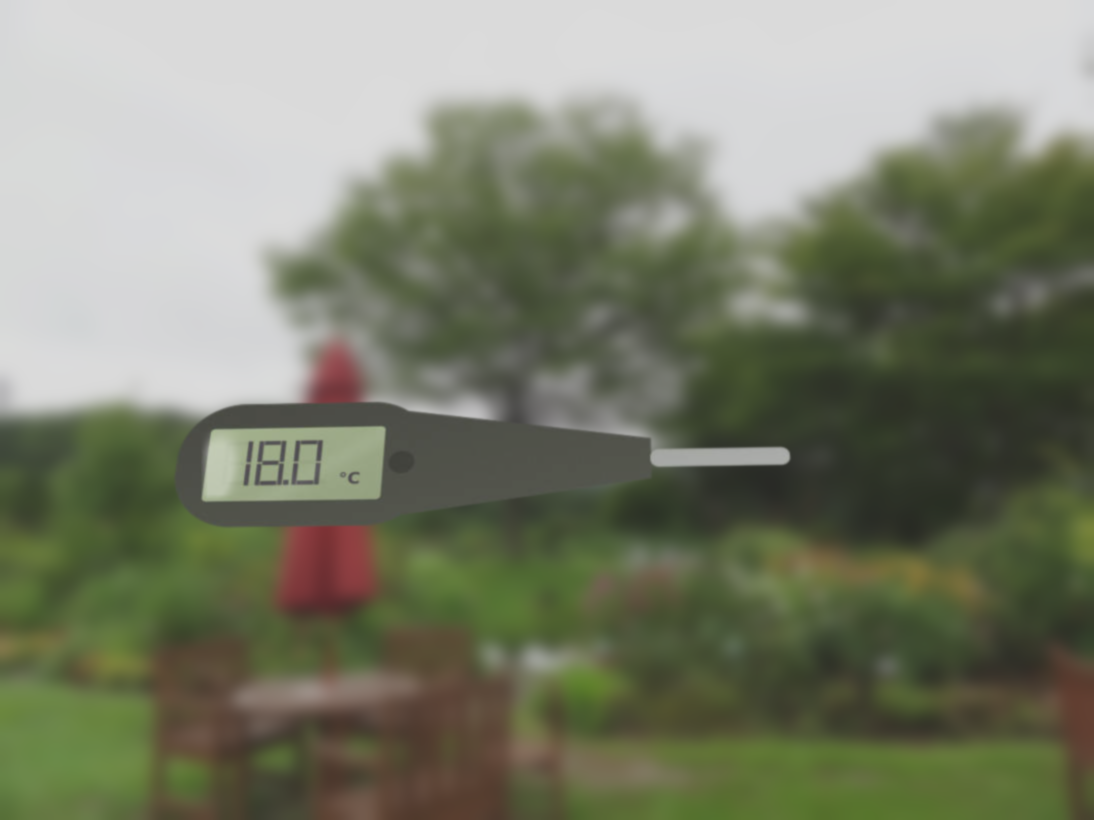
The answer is 18.0,°C
